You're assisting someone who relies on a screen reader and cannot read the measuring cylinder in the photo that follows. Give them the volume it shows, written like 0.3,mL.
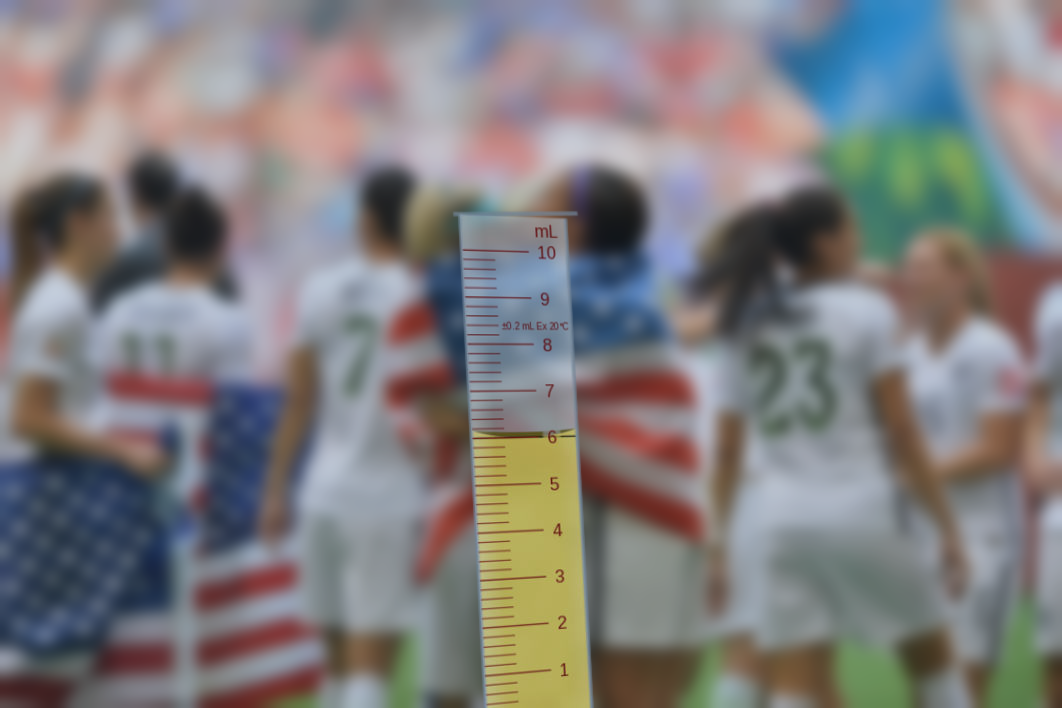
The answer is 6,mL
